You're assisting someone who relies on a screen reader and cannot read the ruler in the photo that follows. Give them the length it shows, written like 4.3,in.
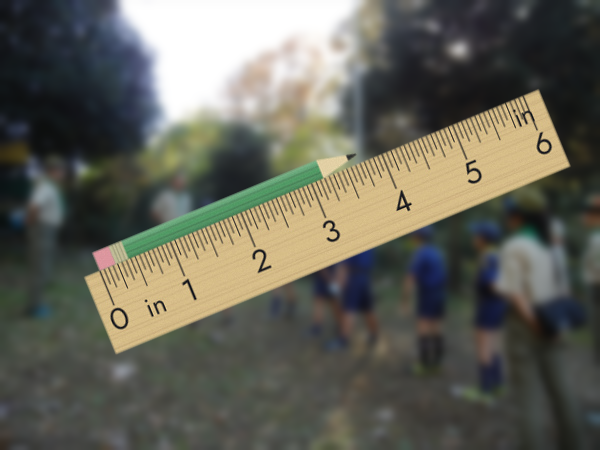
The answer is 3.6875,in
